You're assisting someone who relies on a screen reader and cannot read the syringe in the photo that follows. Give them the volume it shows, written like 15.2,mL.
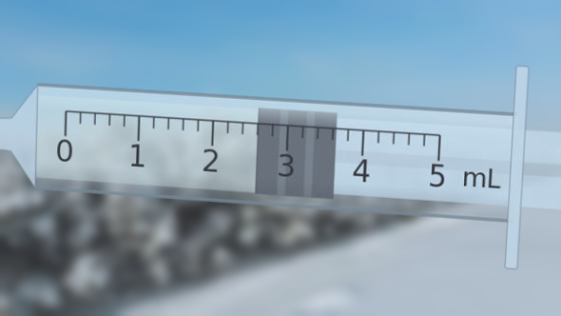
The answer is 2.6,mL
